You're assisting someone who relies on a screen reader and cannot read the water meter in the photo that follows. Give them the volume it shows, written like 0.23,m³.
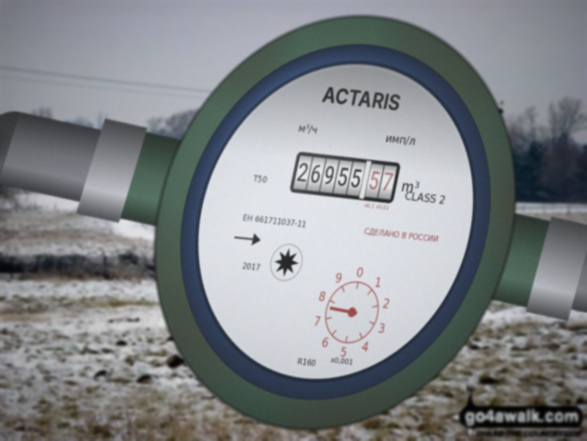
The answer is 26955.577,m³
